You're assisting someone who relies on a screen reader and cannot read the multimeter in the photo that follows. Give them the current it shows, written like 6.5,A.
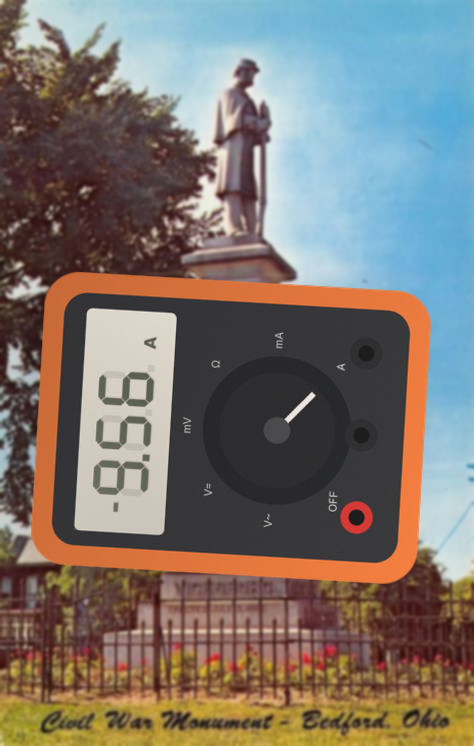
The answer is -9.56,A
